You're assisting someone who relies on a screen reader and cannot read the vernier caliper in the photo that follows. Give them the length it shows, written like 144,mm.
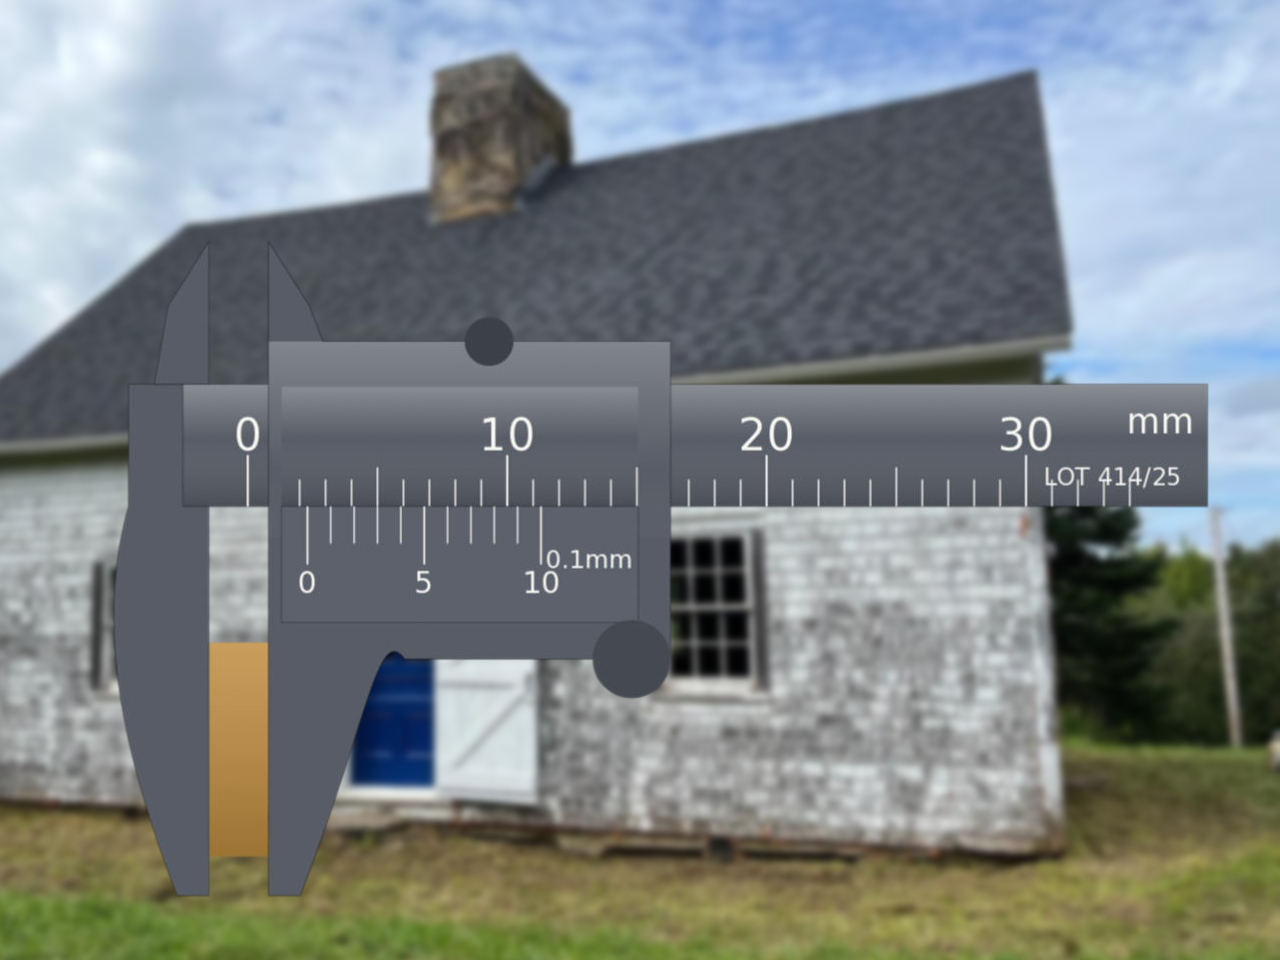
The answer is 2.3,mm
